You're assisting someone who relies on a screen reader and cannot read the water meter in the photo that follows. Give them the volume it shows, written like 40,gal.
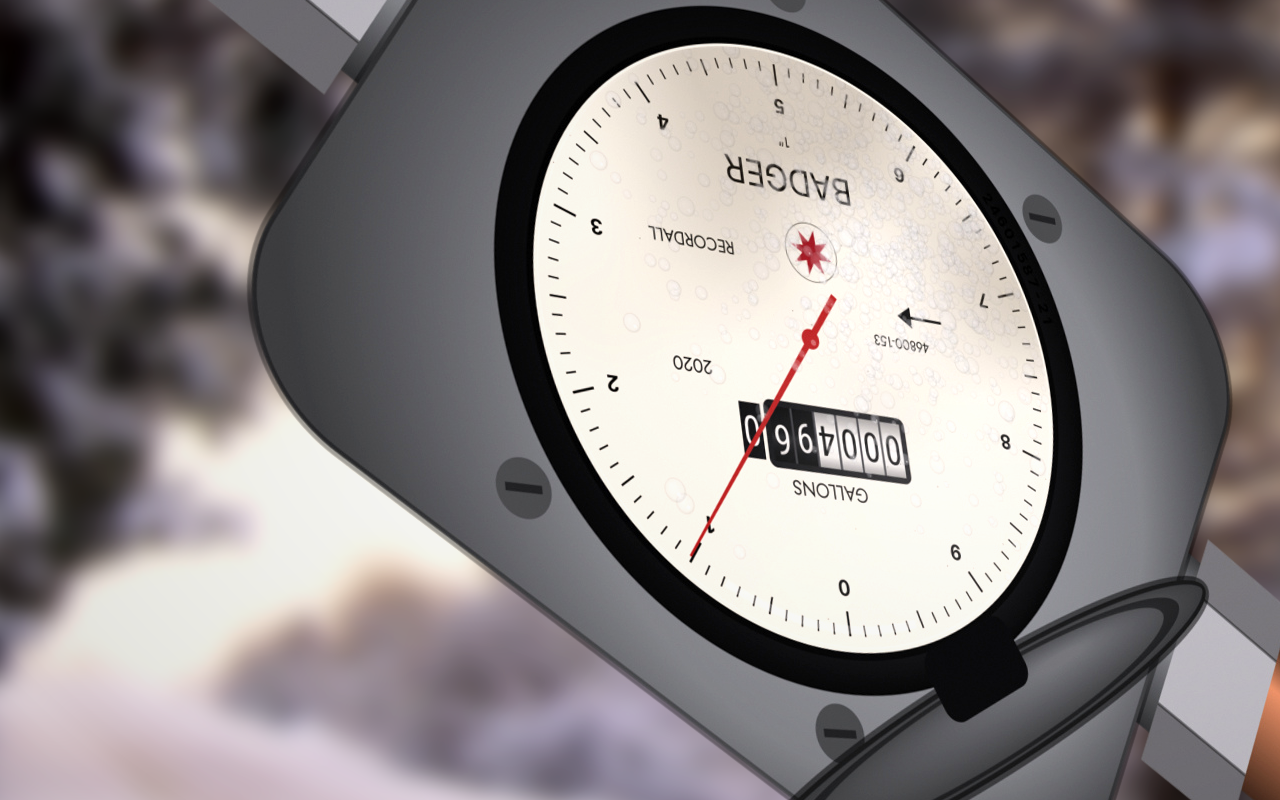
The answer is 4961.0,gal
